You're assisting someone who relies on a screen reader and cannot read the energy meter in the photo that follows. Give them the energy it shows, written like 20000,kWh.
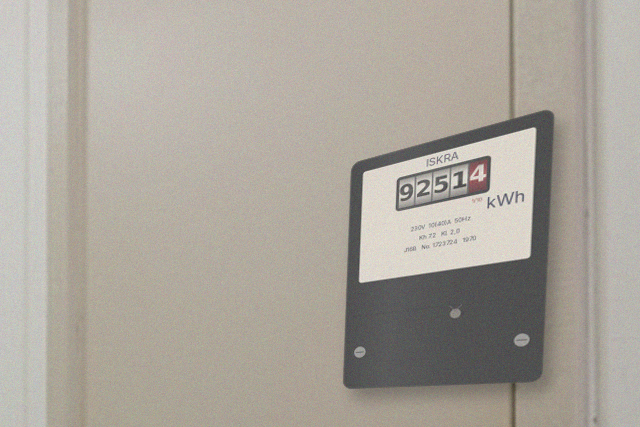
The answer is 9251.4,kWh
